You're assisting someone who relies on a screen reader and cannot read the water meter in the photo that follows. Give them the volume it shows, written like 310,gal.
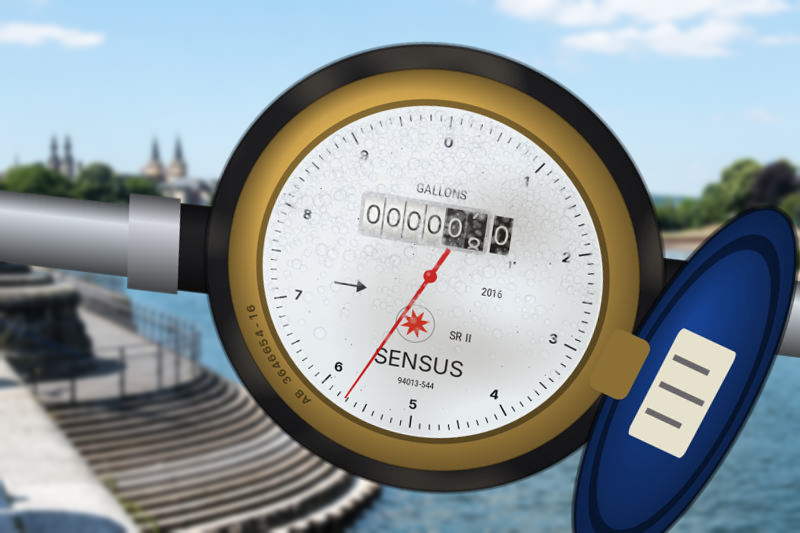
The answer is 75.7,gal
